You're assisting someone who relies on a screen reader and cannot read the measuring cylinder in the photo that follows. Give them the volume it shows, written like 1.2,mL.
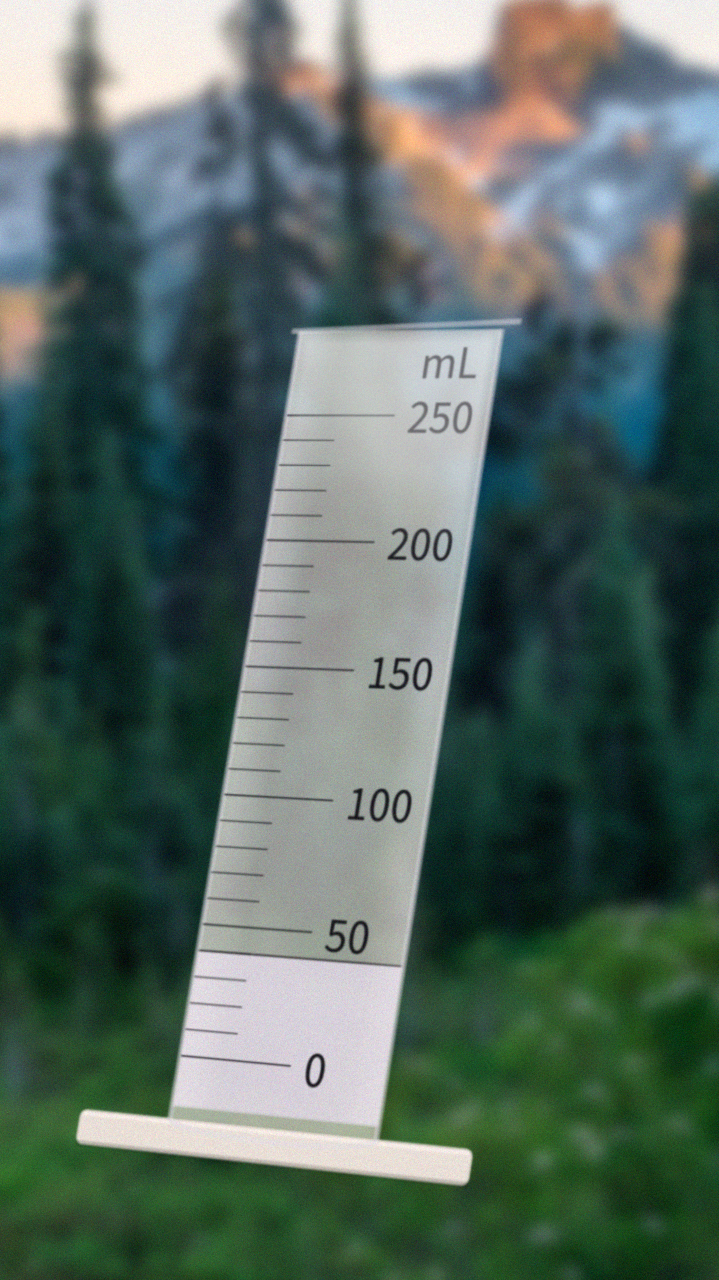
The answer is 40,mL
